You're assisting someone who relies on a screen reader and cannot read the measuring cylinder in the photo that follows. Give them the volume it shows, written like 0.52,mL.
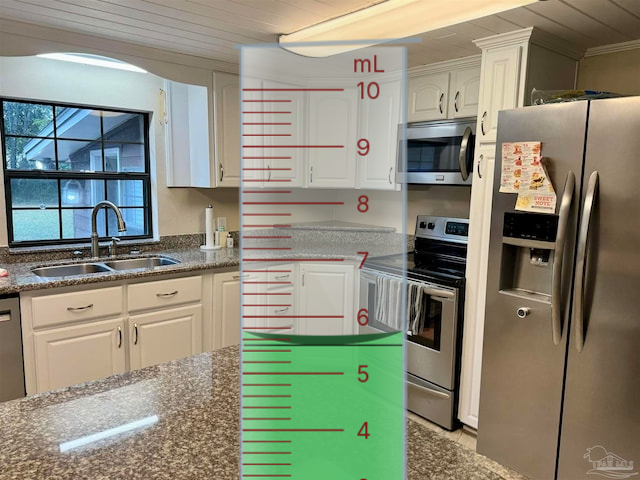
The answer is 5.5,mL
